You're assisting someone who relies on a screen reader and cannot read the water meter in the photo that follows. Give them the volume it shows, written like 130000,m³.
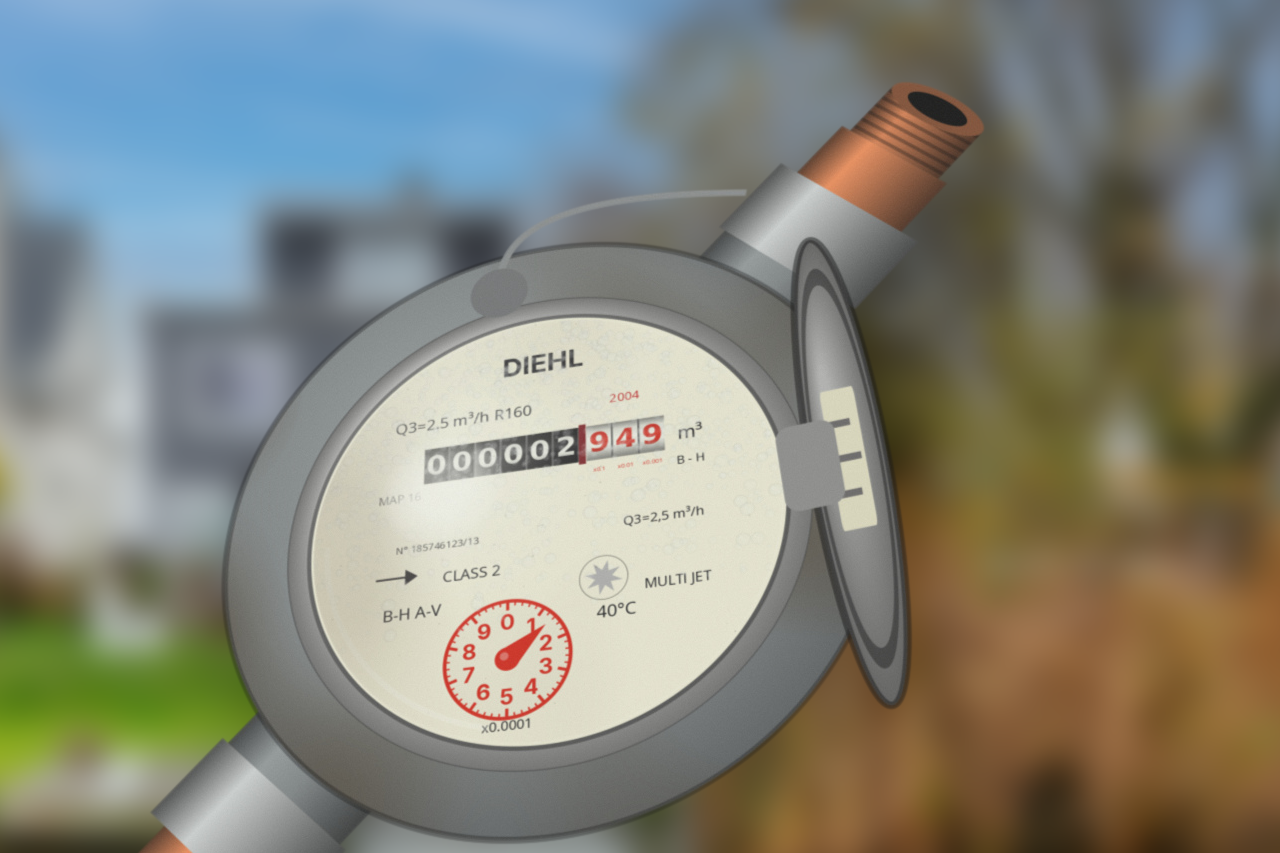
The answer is 2.9491,m³
